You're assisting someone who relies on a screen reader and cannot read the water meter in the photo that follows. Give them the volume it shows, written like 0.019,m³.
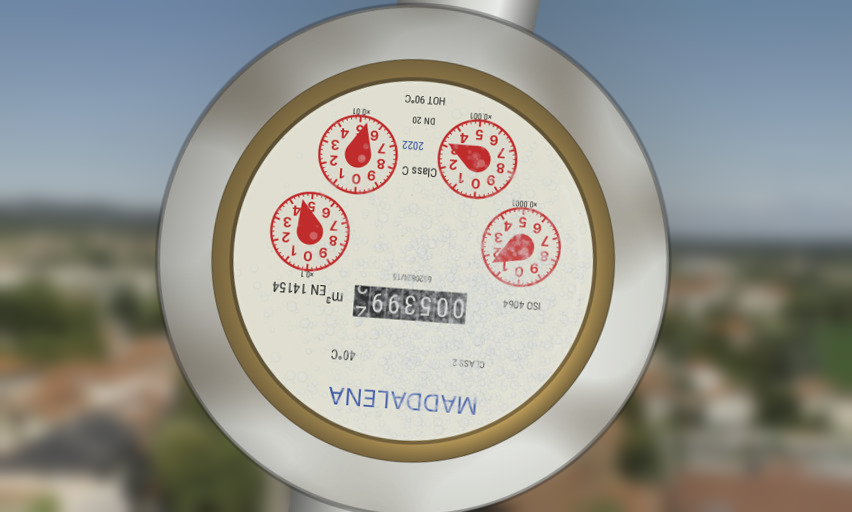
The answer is 53992.4531,m³
